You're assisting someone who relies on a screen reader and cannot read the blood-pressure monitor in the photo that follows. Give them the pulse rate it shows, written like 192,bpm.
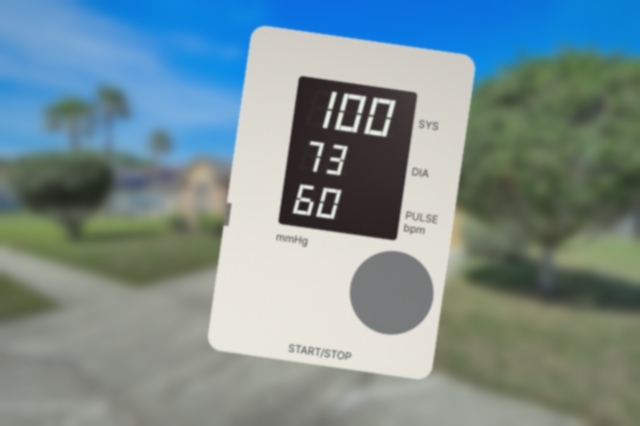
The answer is 60,bpm
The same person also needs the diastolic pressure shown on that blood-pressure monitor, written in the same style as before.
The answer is 73,mmHg
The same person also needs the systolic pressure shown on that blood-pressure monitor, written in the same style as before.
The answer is 100,mmHg
